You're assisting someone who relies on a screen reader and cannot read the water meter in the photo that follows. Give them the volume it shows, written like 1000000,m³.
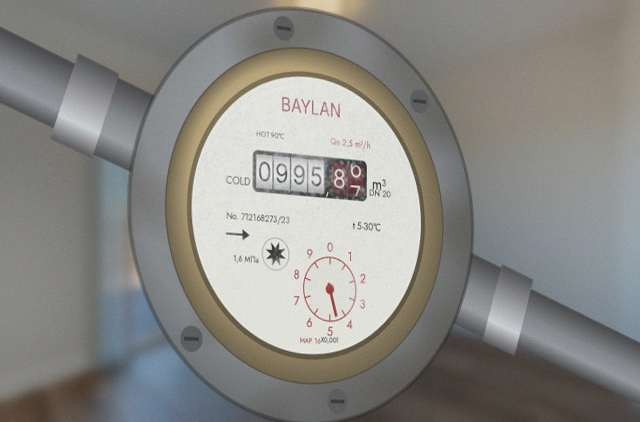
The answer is 995.864,m³
